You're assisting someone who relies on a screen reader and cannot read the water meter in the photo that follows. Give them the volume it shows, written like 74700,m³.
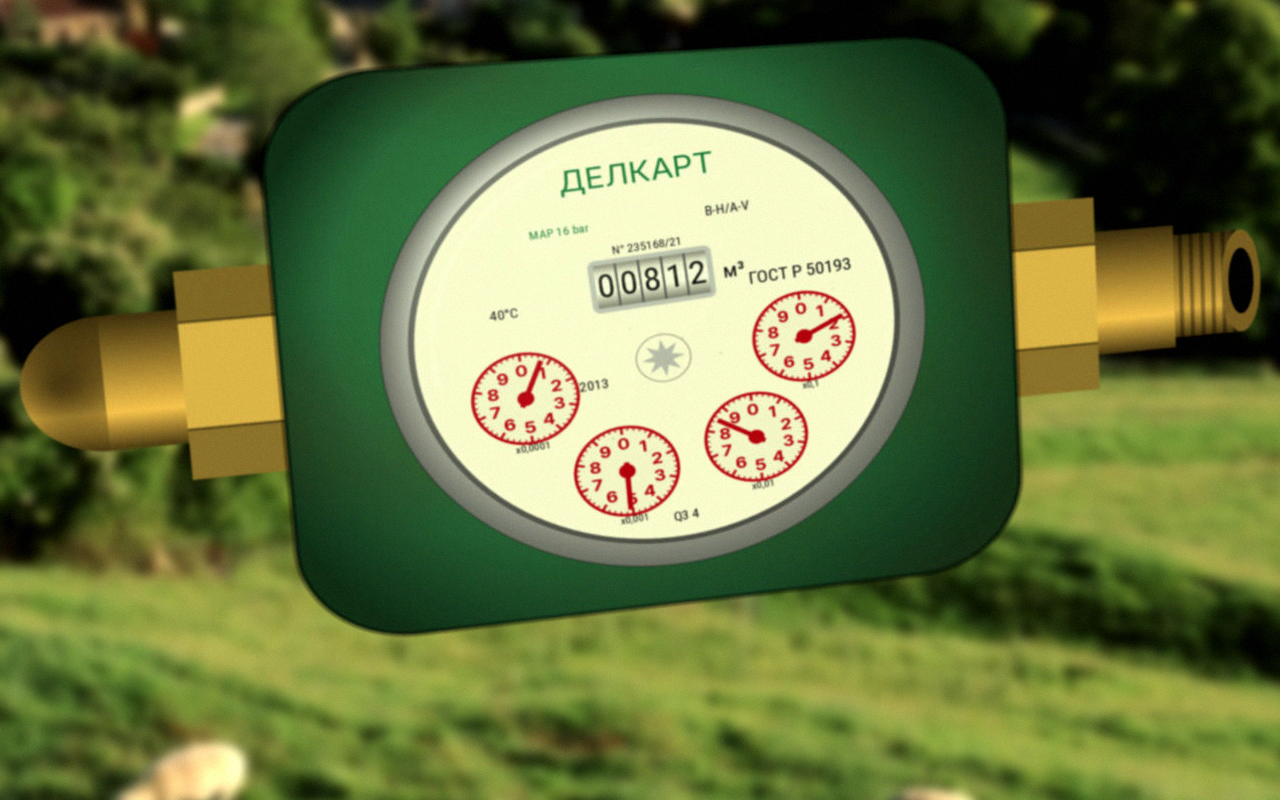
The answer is 812.1850,m³
